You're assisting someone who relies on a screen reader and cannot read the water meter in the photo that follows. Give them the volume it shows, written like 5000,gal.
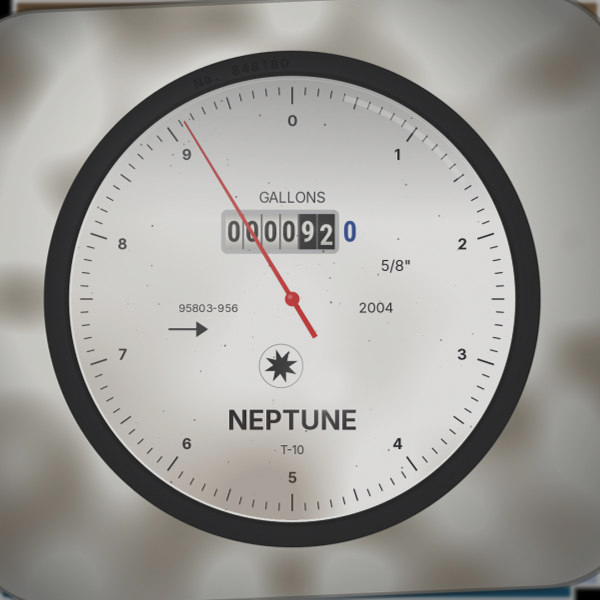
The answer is 919.1,gal
